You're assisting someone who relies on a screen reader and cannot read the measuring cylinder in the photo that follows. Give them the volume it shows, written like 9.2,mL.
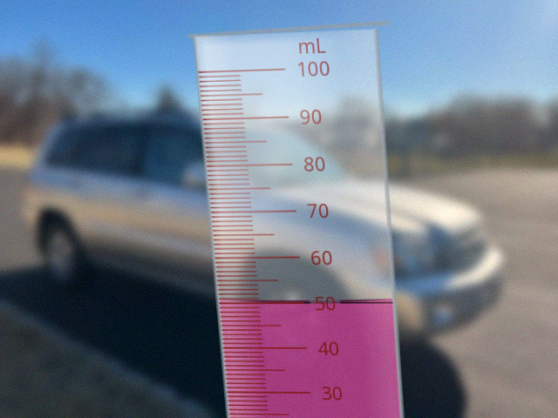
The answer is 50,mL
